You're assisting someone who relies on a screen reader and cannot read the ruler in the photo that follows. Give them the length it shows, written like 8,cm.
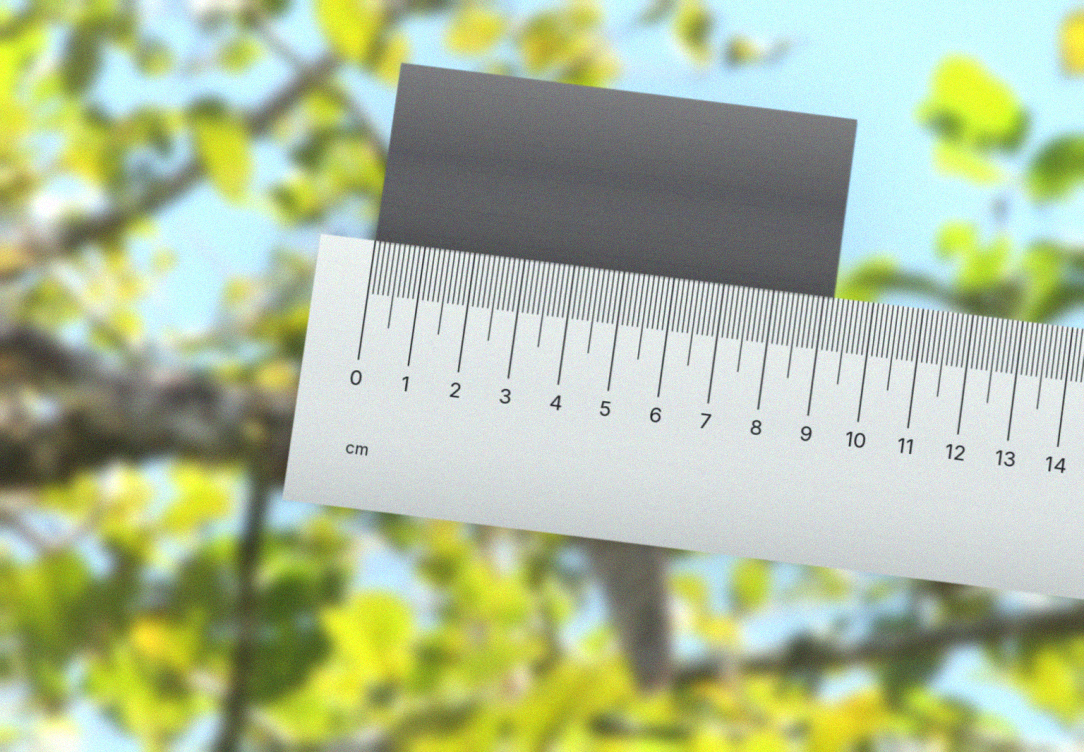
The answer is 9.2,cm
